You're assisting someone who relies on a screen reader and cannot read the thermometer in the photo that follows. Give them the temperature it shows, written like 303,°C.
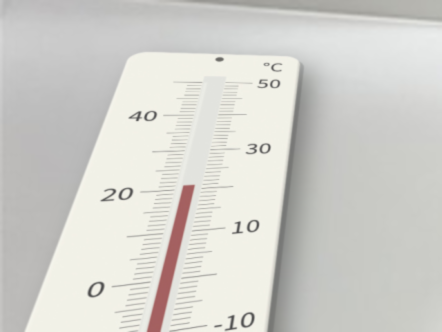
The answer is 21,°C
